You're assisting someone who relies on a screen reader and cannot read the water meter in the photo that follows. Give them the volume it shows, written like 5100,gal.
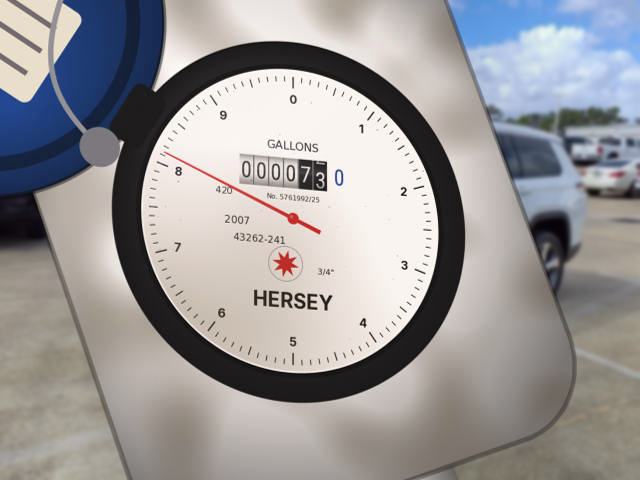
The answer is 728.1,gal
